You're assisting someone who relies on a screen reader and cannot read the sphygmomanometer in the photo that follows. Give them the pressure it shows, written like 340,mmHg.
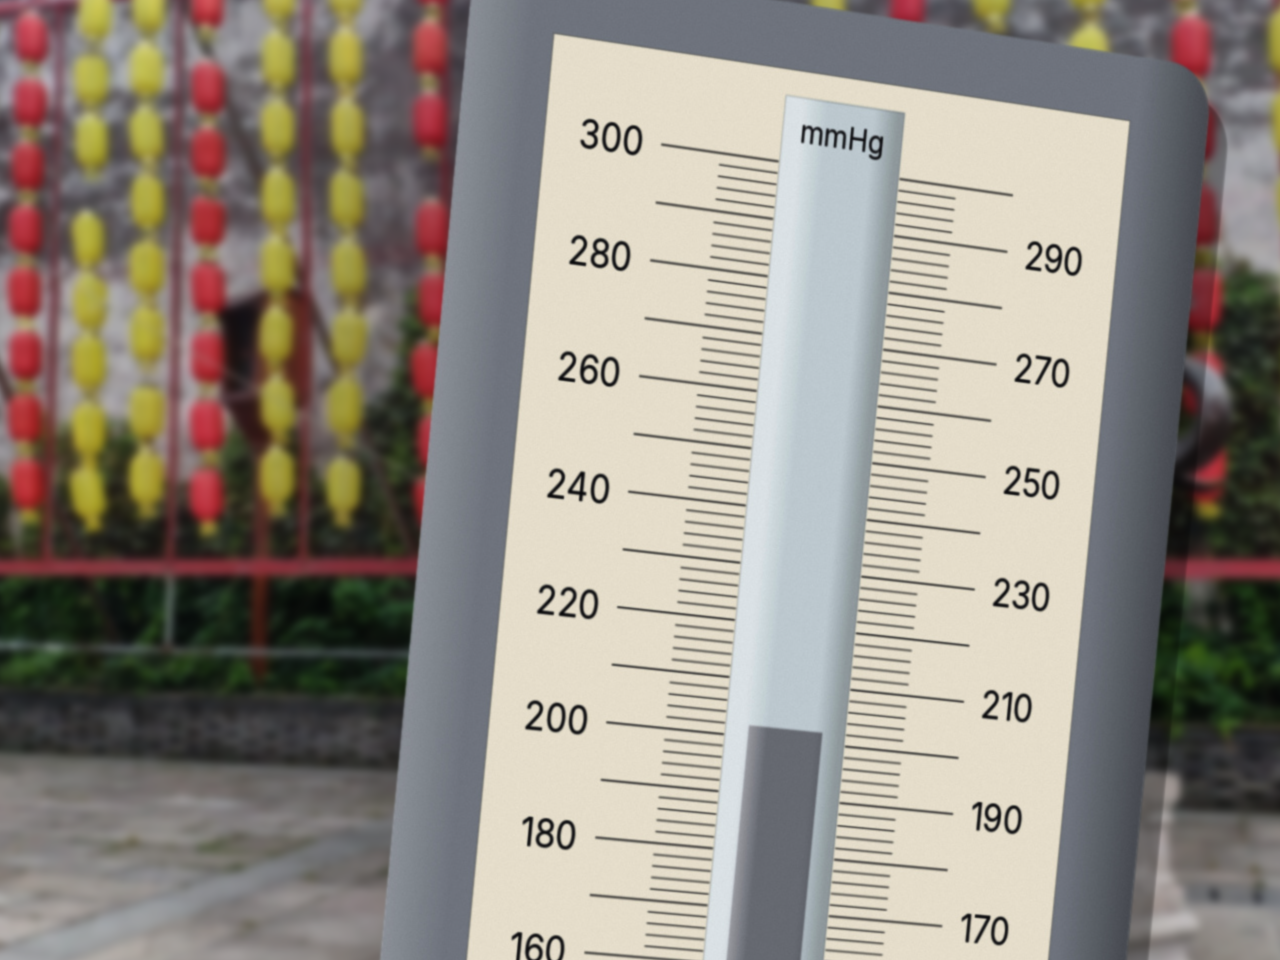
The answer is 202,mmHg
